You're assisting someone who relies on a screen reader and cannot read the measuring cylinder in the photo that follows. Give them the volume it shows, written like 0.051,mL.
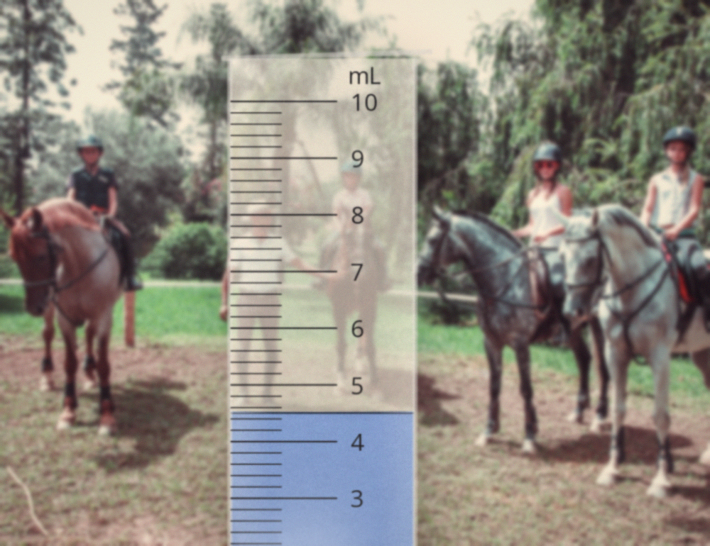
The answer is 4.5,mL
